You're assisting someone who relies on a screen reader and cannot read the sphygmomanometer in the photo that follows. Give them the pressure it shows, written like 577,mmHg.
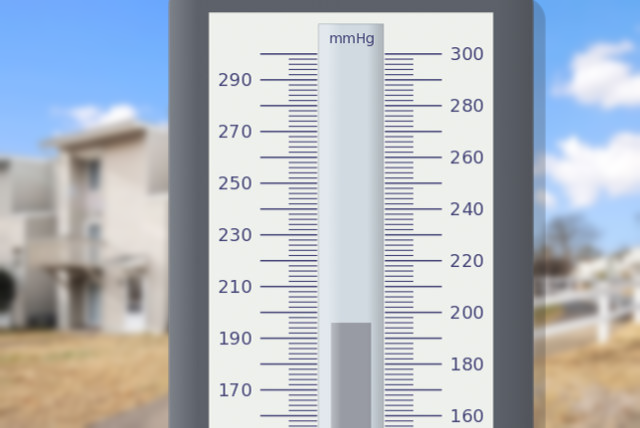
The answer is 196,mmHg
